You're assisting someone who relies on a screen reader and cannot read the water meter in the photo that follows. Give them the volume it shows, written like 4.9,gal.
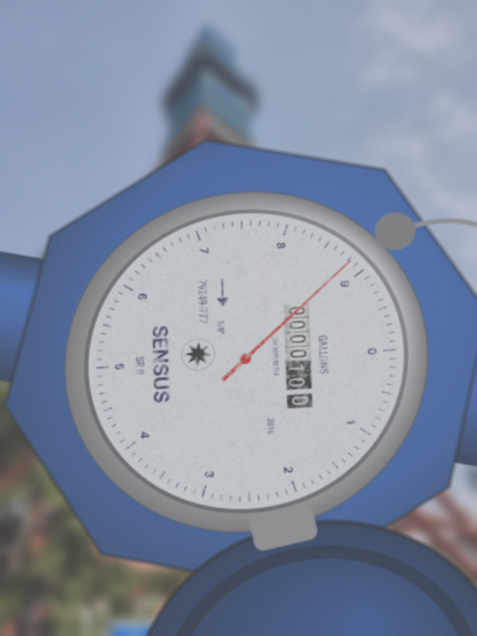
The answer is 98.8,gal
